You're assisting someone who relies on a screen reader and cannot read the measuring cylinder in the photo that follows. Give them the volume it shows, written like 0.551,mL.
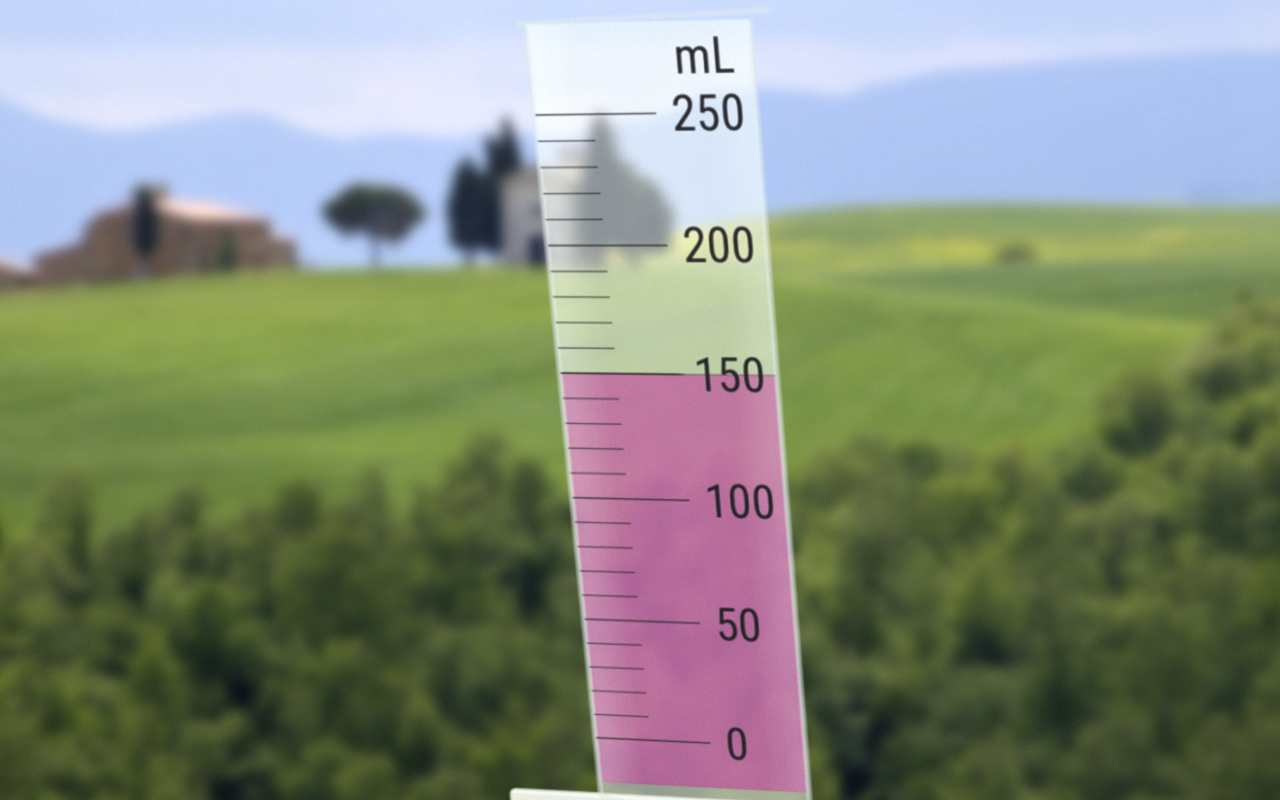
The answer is 150,mL
